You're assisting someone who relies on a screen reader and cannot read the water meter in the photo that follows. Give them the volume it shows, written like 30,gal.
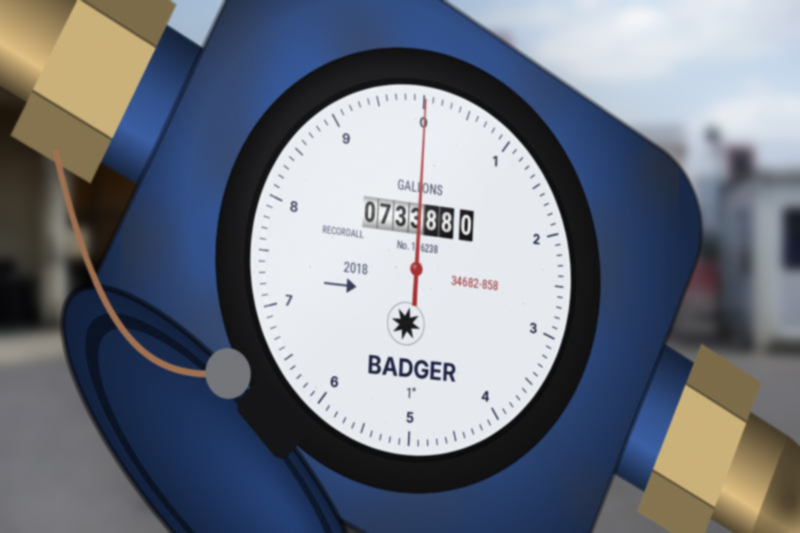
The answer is 733880.0,gal
